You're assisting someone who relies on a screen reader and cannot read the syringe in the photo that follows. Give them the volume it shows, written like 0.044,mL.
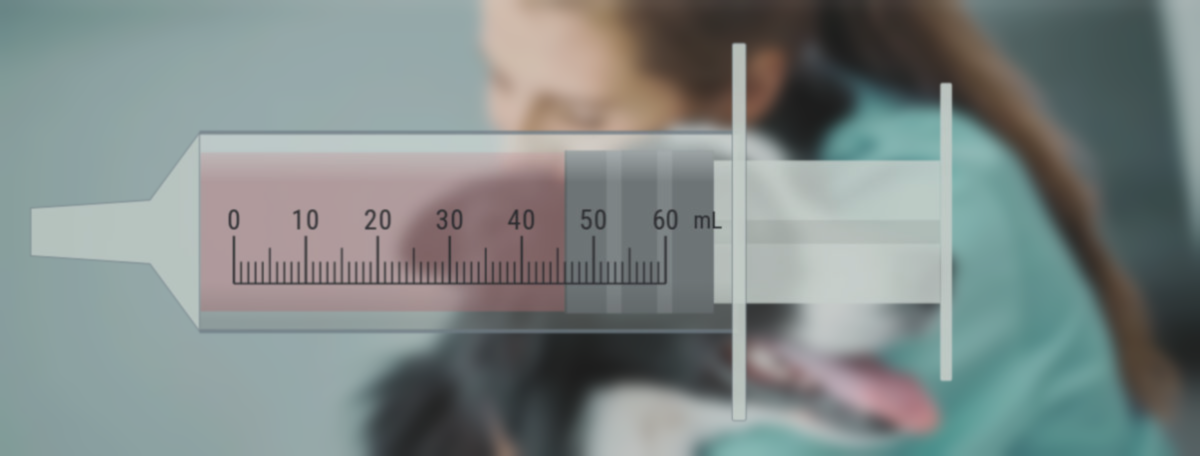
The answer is 46,mL
